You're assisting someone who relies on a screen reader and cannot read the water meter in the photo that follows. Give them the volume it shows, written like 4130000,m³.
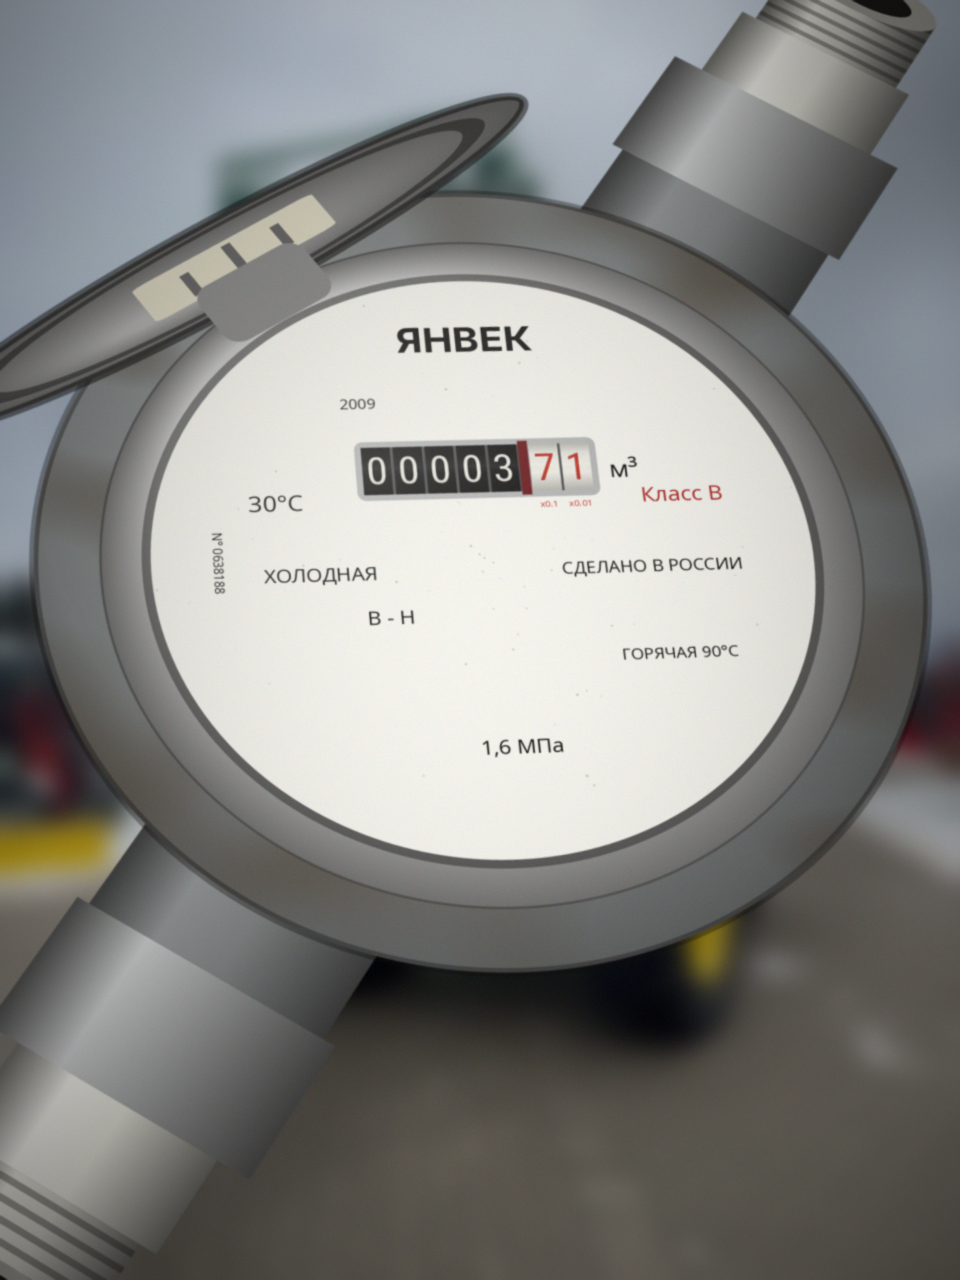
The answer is 3.71,m³
